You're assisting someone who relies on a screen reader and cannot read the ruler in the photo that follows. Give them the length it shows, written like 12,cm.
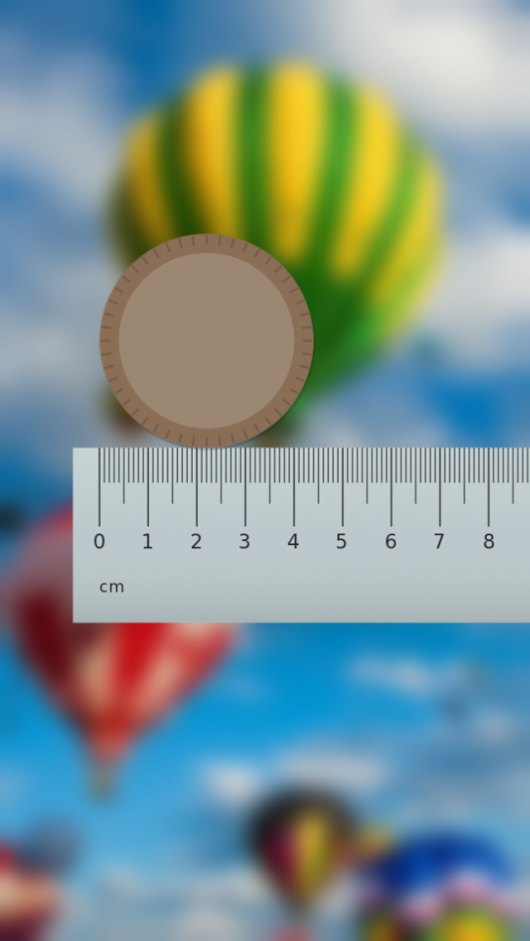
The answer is 4.4,cm
